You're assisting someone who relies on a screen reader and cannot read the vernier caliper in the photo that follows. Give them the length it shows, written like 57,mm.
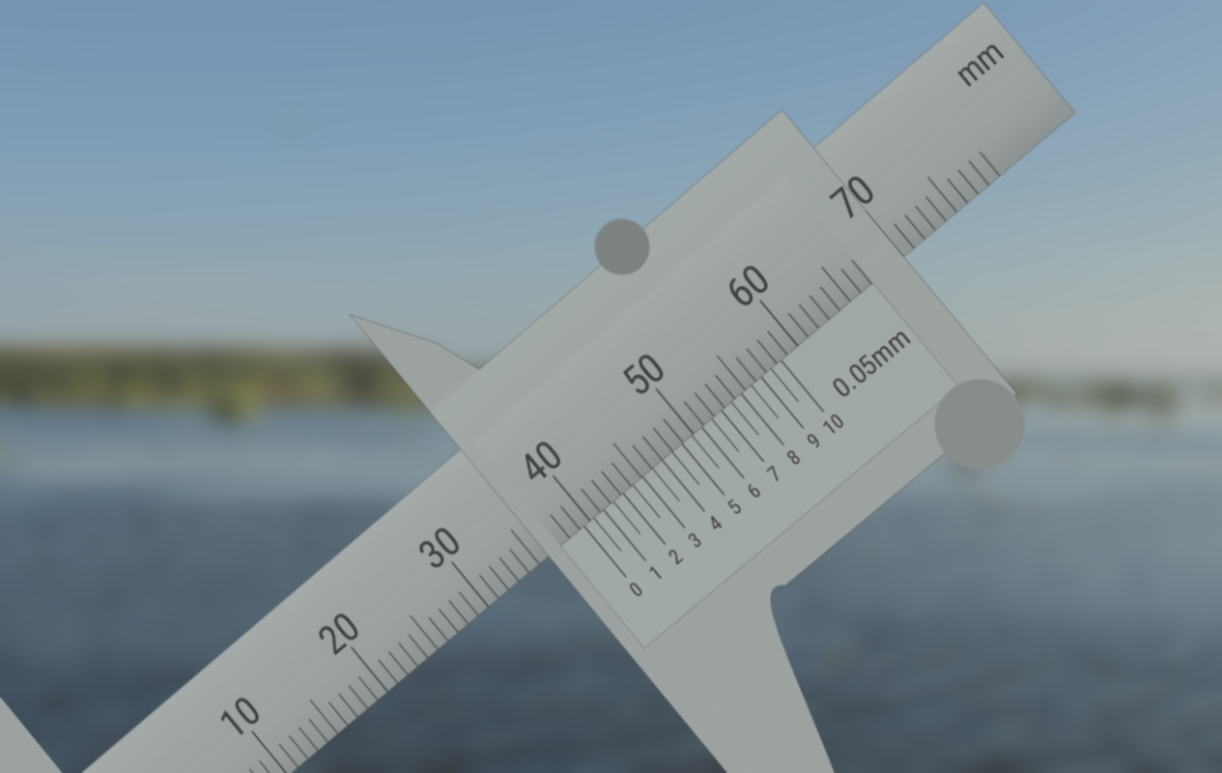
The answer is 39.4,mm
